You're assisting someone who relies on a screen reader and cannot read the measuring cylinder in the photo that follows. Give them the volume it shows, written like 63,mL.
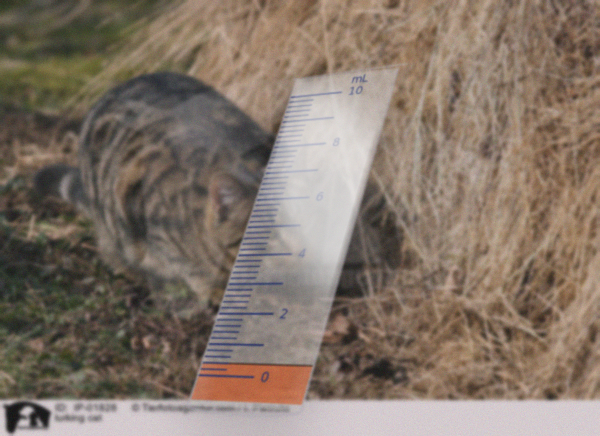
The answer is 0.4,mL
